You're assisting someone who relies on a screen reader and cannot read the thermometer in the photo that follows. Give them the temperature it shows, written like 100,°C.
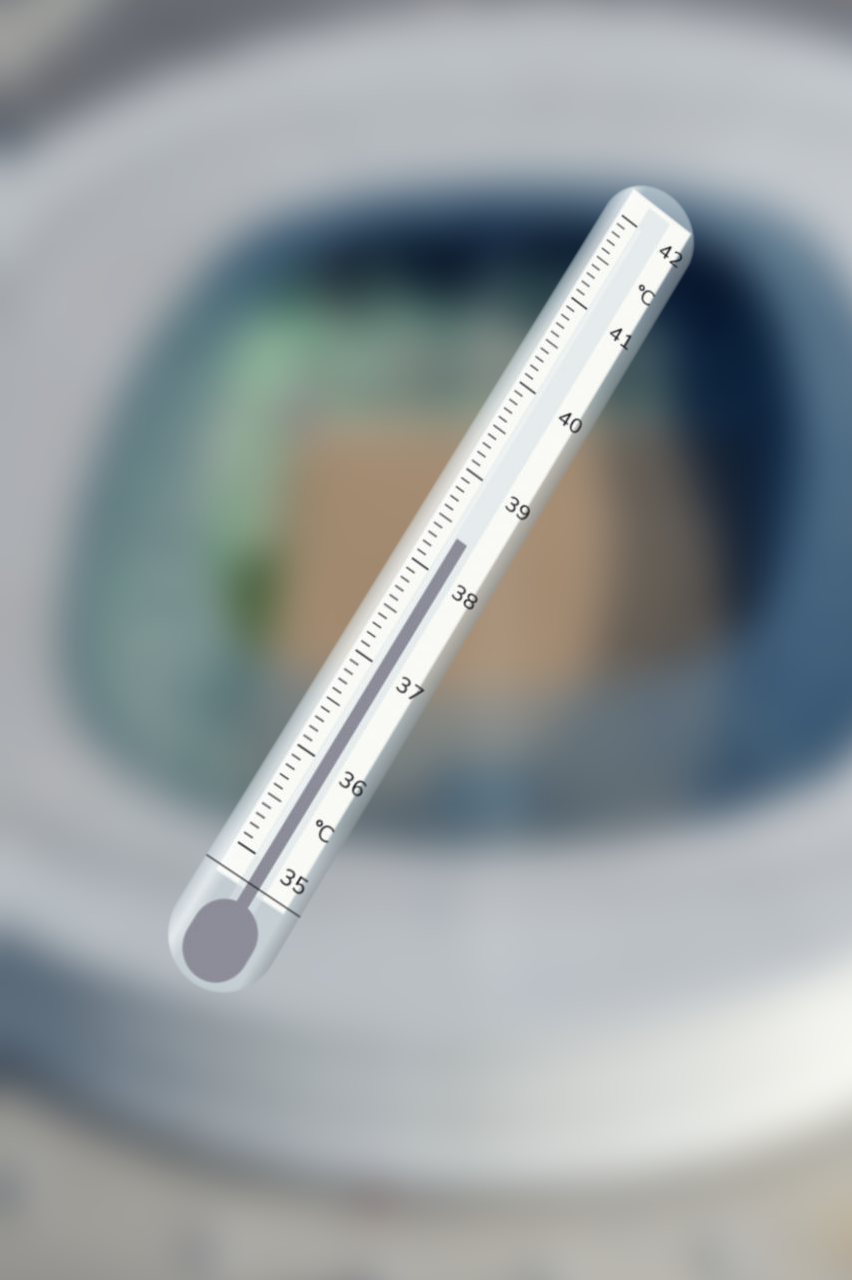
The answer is 38.4,°C
